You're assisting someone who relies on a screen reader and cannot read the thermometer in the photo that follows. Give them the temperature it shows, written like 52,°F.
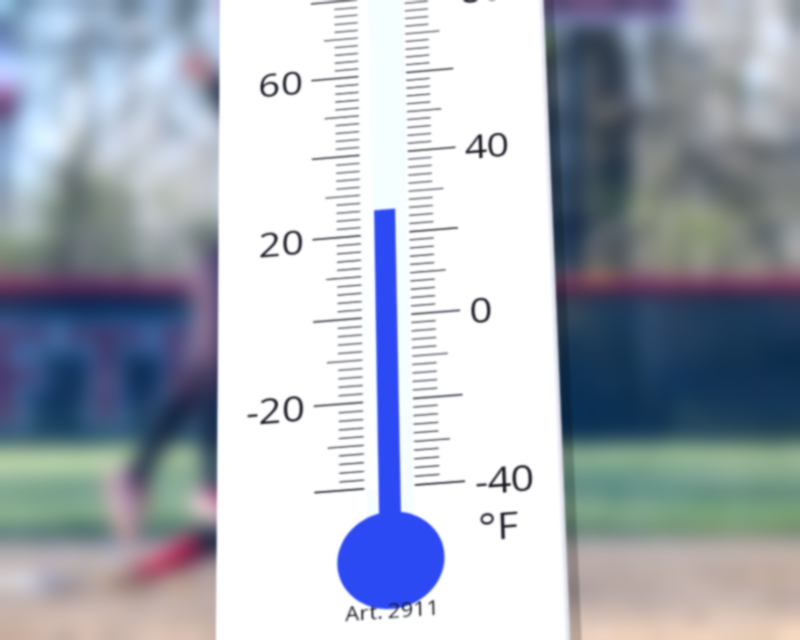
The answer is 26,°F
